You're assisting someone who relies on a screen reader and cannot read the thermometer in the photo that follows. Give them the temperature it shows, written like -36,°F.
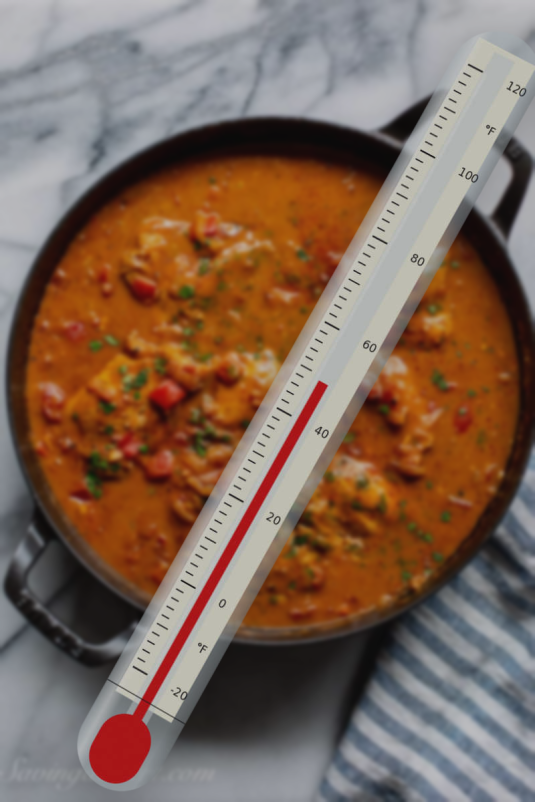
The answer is 49,°F
